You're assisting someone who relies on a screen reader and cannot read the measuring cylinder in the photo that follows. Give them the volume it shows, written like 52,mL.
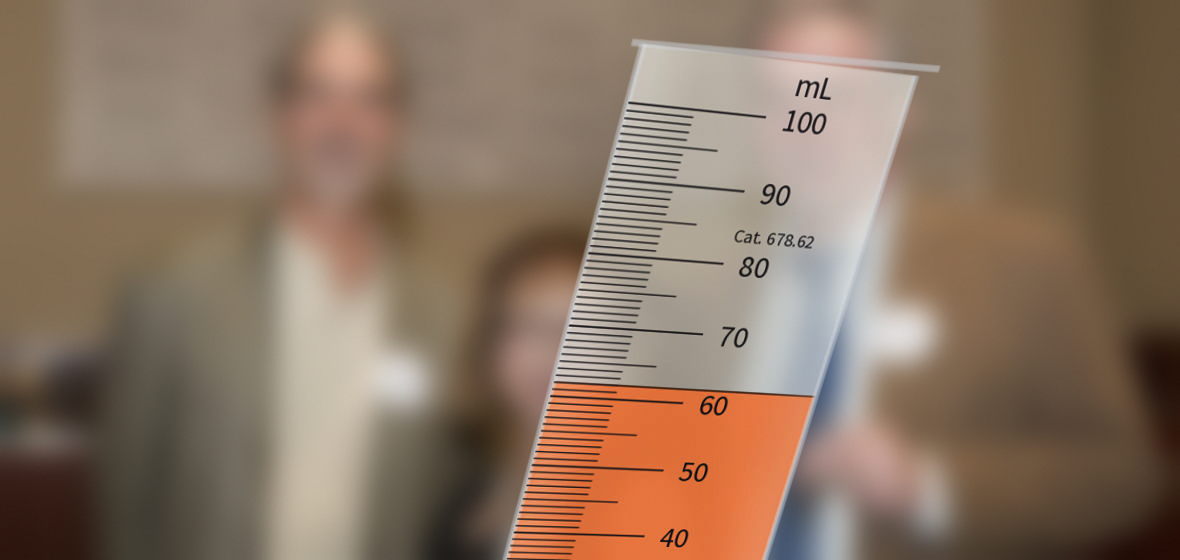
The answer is 62,mL
